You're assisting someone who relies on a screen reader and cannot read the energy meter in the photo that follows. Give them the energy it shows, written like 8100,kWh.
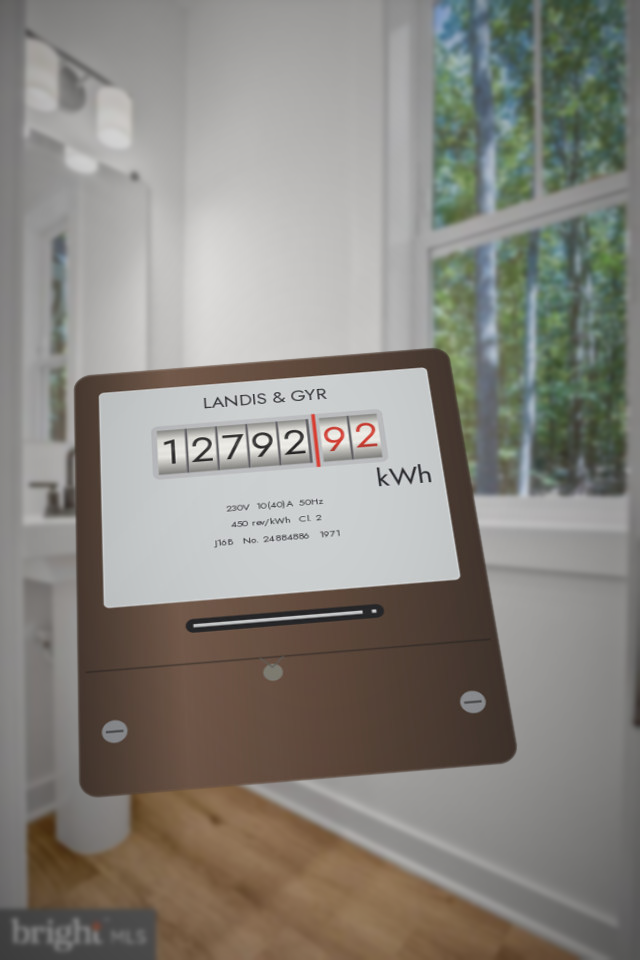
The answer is 12792.92,kWh
